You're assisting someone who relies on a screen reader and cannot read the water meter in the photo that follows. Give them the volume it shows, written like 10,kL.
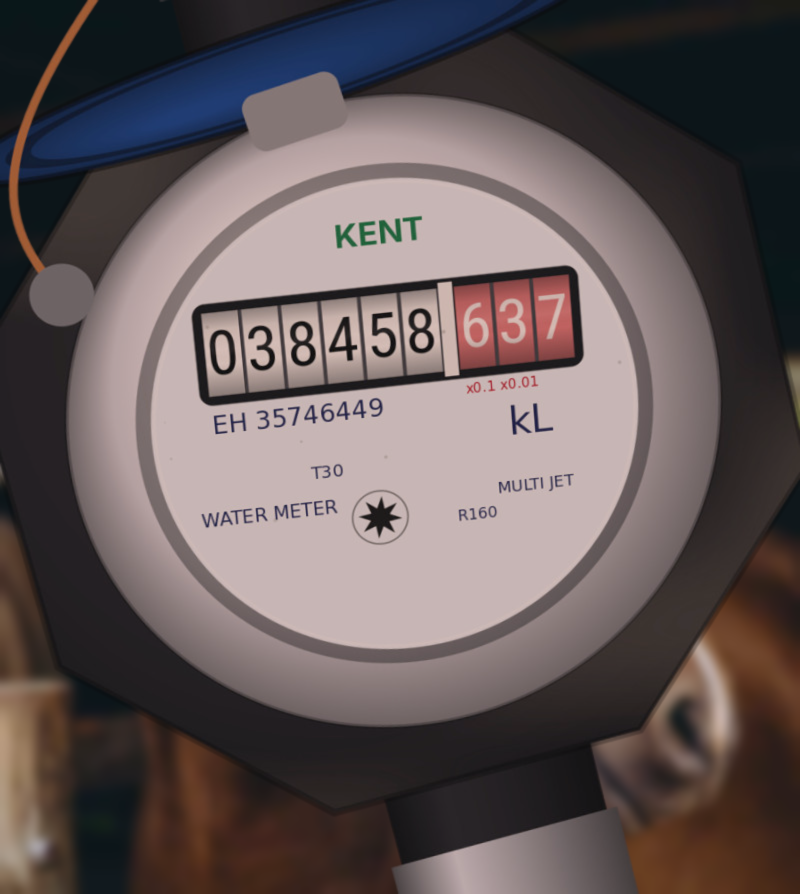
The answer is 38458.637,kL
